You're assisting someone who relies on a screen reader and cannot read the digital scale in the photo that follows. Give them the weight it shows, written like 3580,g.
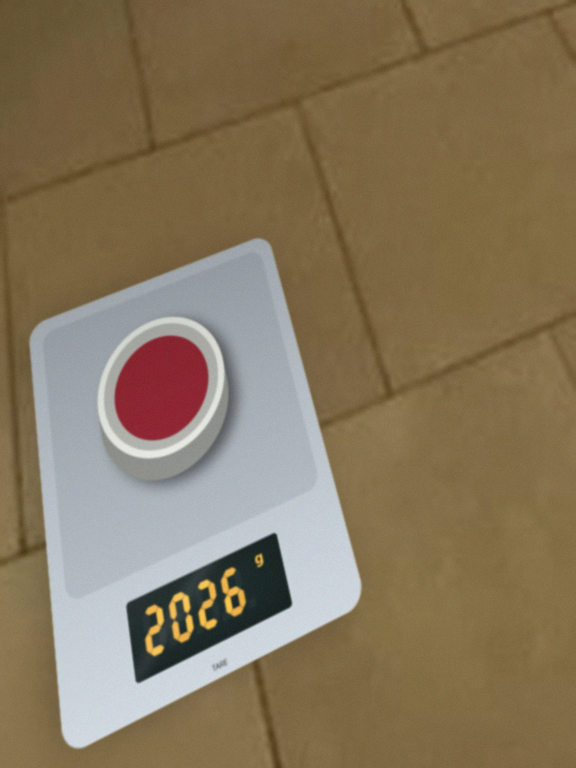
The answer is 2026,g
